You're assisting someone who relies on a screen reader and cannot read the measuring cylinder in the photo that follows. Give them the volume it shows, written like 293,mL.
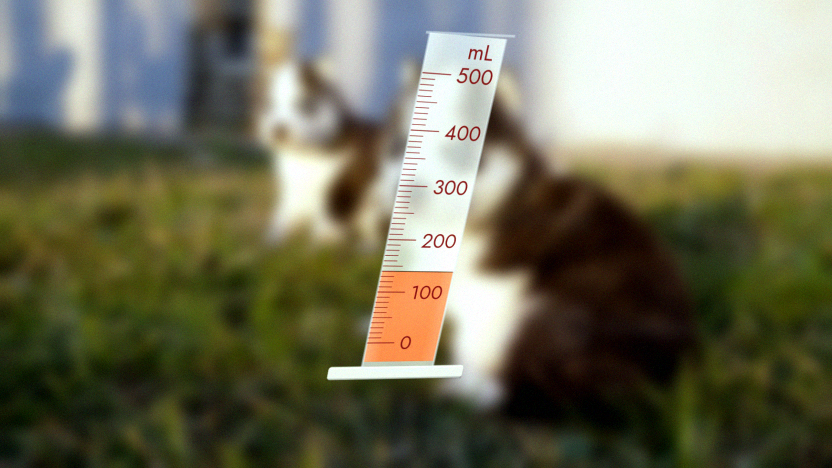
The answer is 140,mL
